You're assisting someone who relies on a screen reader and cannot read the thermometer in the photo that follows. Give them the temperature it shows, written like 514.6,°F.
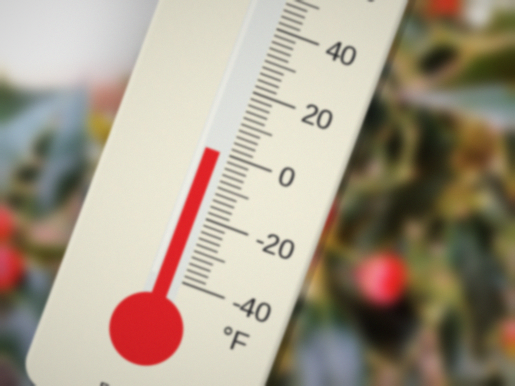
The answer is 0,°F
